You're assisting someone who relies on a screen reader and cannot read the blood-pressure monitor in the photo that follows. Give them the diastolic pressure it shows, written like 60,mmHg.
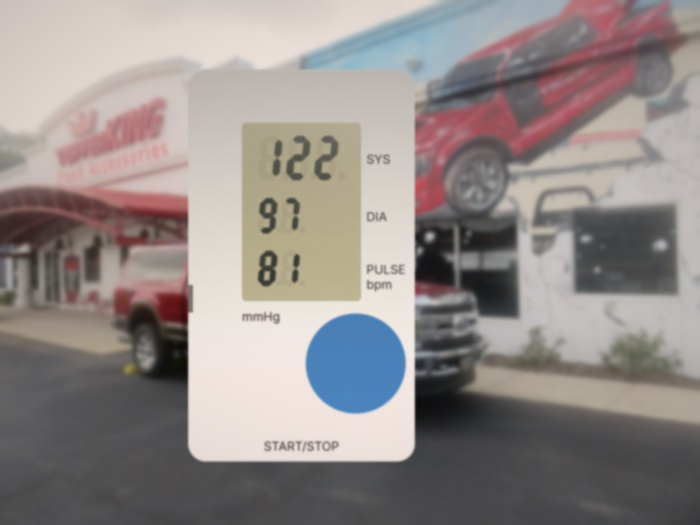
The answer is 97,mmHg
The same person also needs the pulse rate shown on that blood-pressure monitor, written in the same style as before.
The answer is 81,bpm
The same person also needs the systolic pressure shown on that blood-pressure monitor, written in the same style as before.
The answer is 122,mmHg
